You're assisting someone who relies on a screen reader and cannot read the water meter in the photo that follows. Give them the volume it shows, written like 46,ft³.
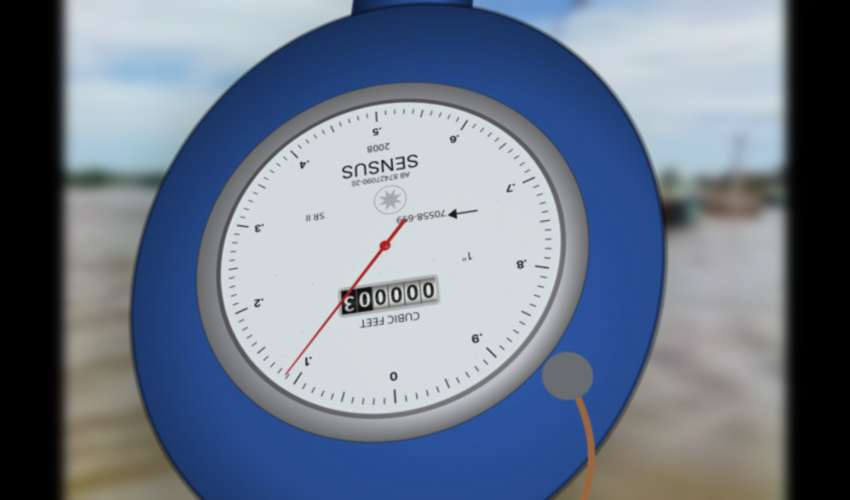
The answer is 3.11,ft³
